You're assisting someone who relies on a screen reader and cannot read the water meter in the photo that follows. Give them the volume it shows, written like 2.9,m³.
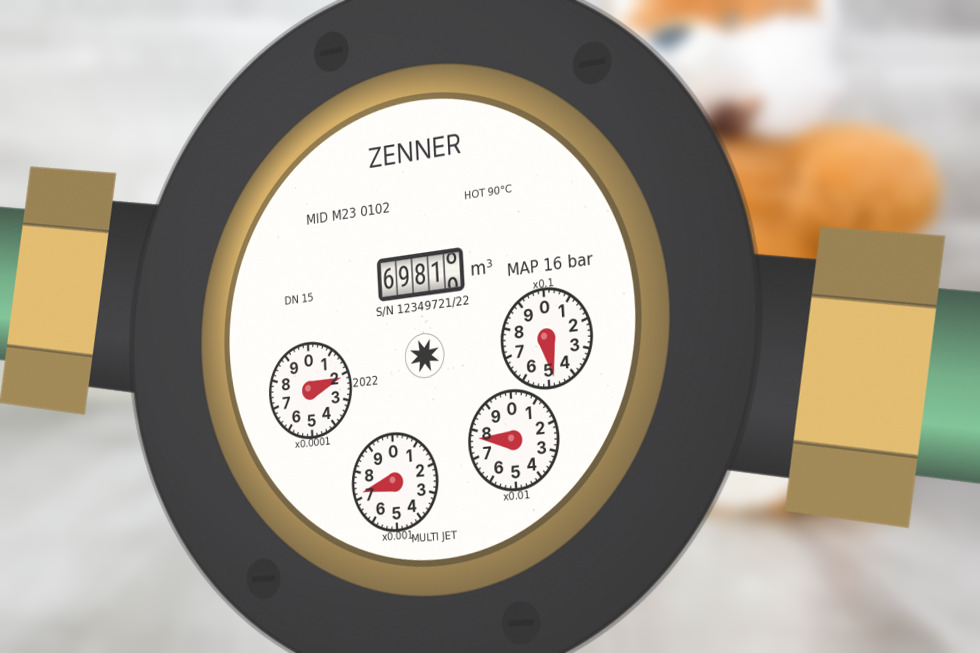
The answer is 69818.4772,m³
